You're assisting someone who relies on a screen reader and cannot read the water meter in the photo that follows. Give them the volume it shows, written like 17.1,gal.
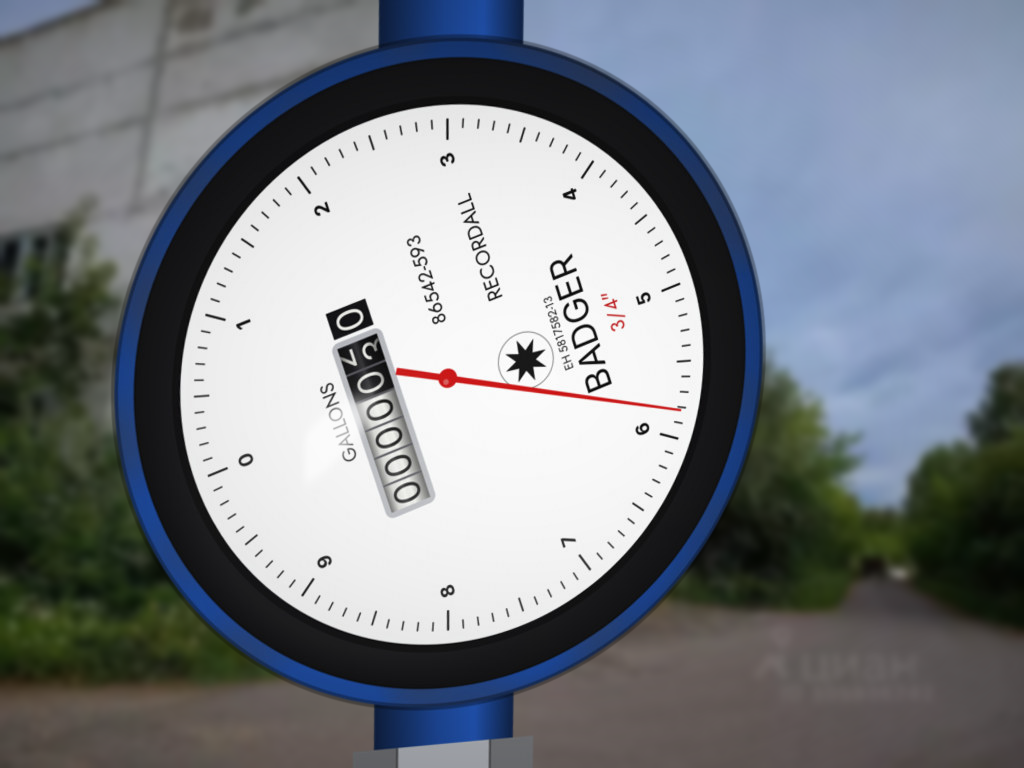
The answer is 25.8,gal
